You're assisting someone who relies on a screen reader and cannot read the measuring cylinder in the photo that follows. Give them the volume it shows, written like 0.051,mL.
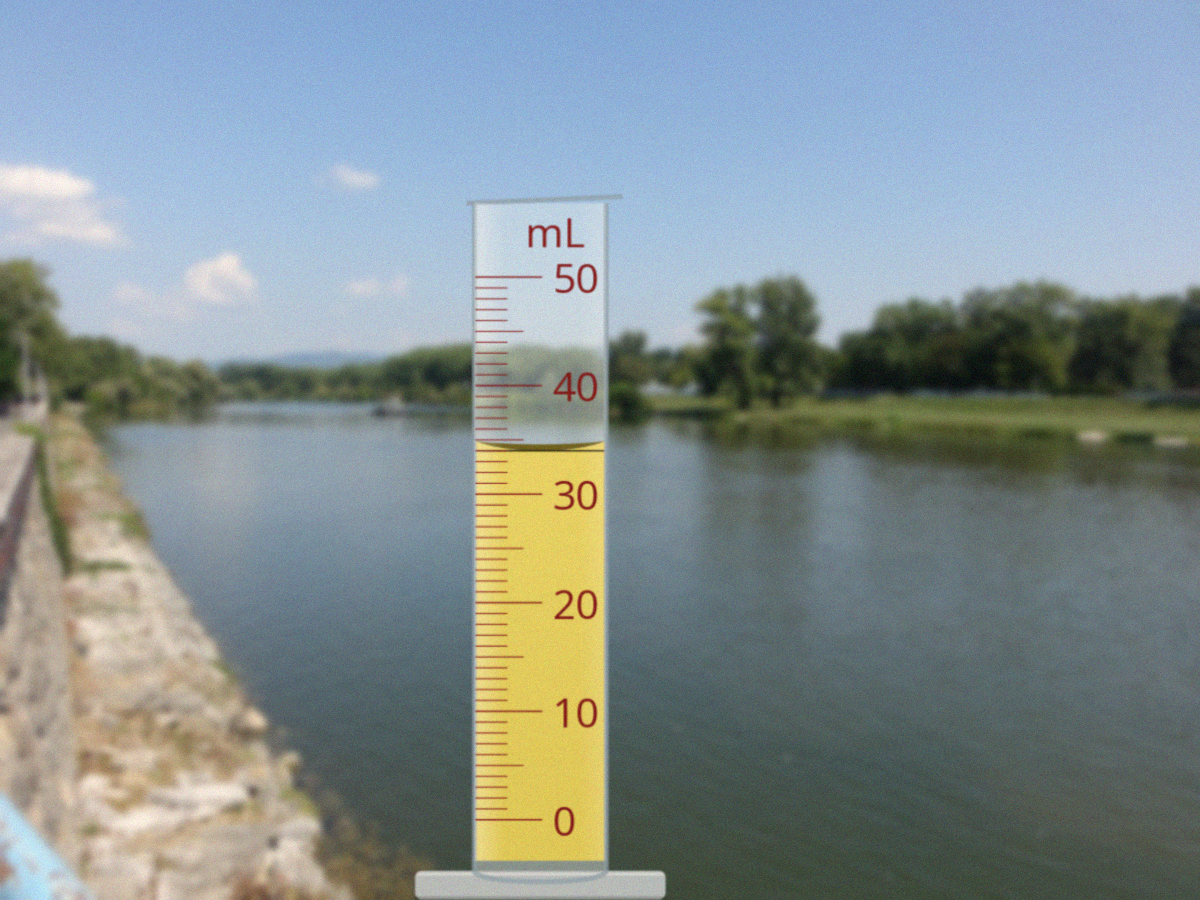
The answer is 34,mL
